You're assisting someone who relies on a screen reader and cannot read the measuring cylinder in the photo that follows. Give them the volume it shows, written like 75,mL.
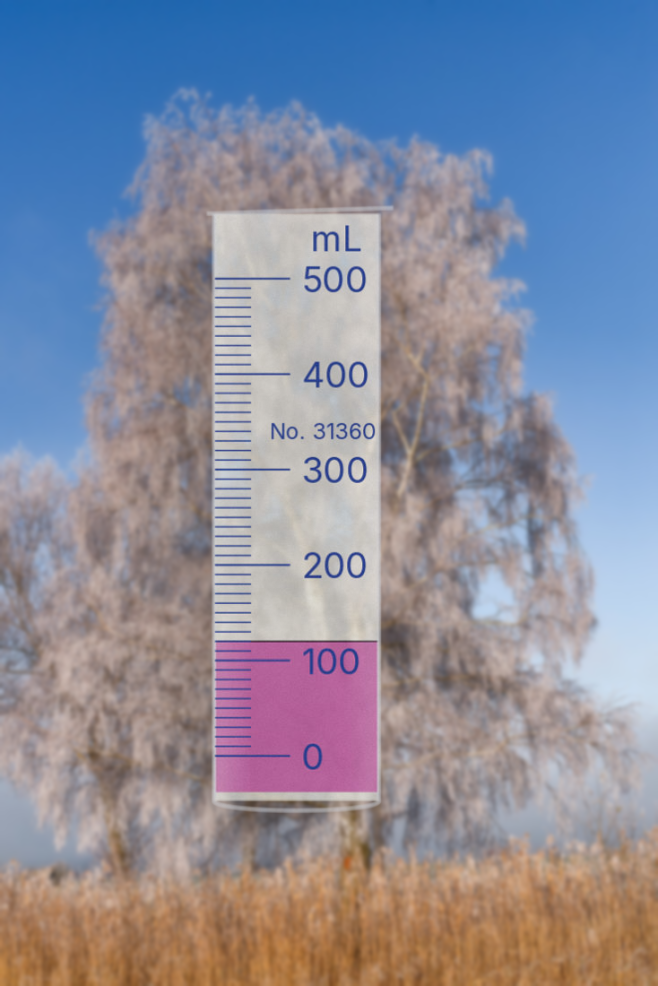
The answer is 120,mL
